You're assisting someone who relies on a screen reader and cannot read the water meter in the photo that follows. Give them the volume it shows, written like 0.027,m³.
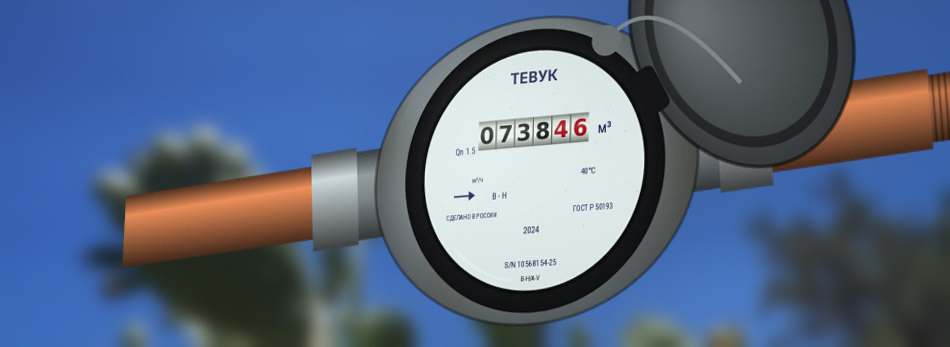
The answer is 738.46,m³
